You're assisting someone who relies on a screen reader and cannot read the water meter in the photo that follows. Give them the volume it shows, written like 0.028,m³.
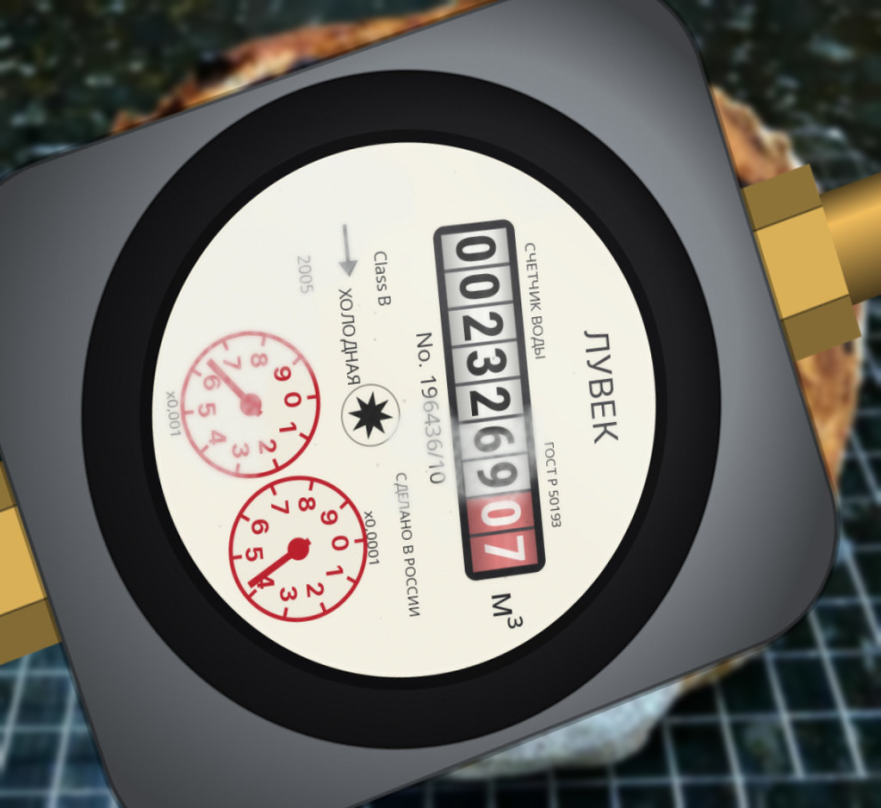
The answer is 23269.0764,m³
